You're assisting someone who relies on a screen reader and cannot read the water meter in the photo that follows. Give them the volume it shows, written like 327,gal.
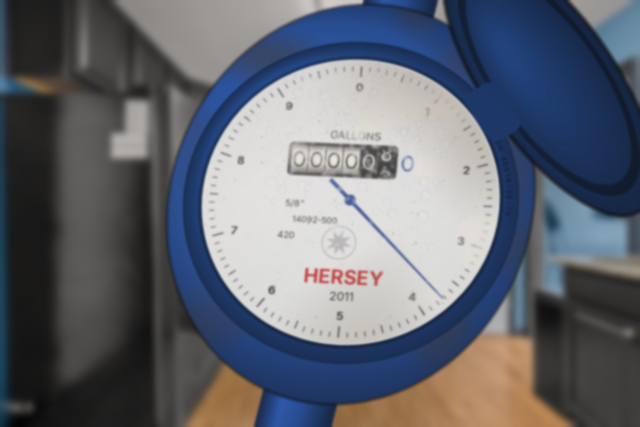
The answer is 83.7,gal
